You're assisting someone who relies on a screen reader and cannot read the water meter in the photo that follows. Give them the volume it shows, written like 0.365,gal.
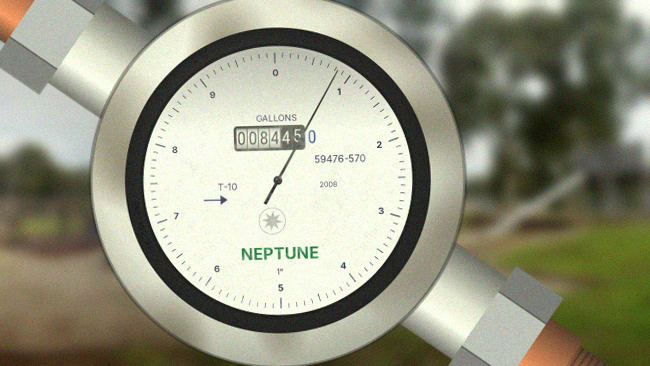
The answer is 84450.8,gal
